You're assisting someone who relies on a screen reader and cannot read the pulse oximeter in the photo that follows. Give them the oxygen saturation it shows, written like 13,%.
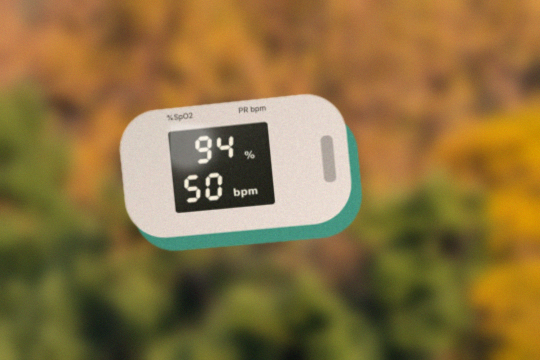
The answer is 94,%
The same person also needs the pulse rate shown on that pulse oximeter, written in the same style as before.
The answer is 50,bpm
